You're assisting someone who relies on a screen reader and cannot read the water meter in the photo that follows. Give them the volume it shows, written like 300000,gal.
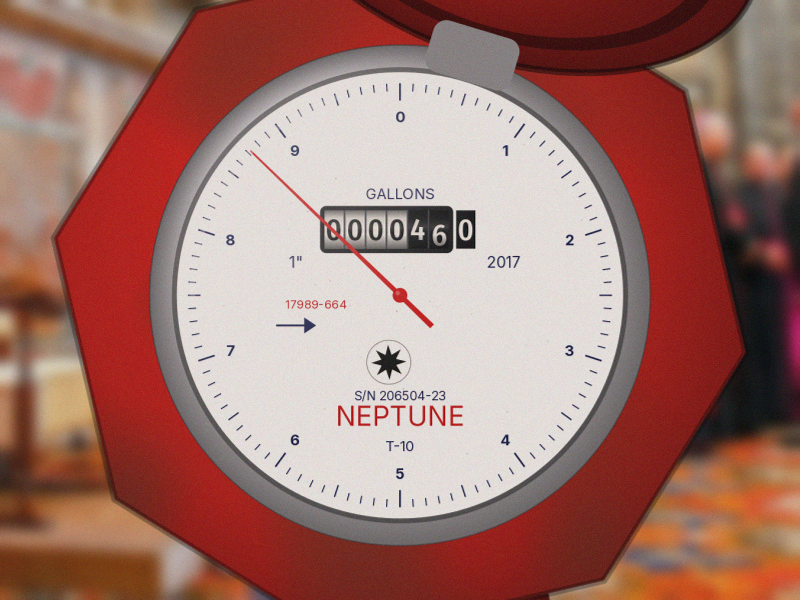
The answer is 458.7,gal
